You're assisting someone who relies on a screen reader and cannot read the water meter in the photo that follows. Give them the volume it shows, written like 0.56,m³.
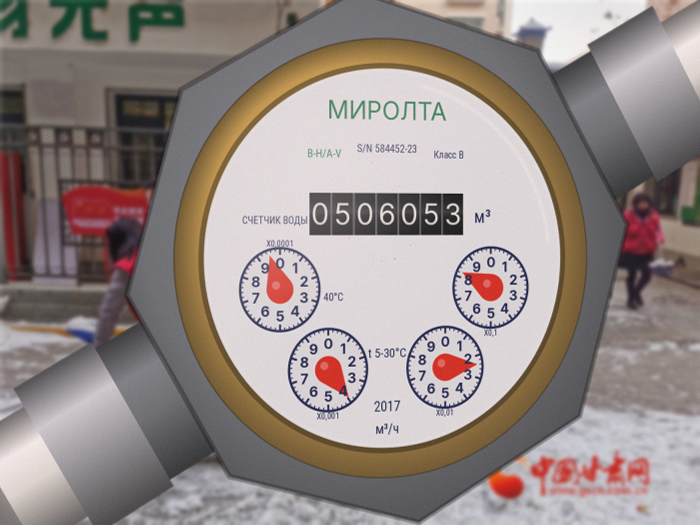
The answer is 506053.8239,m³
